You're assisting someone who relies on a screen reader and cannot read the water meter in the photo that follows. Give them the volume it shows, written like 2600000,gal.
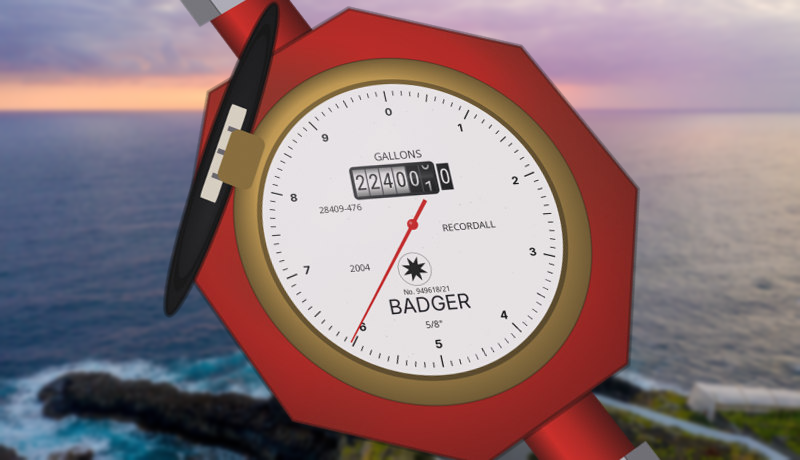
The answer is 2240006.0,gal
